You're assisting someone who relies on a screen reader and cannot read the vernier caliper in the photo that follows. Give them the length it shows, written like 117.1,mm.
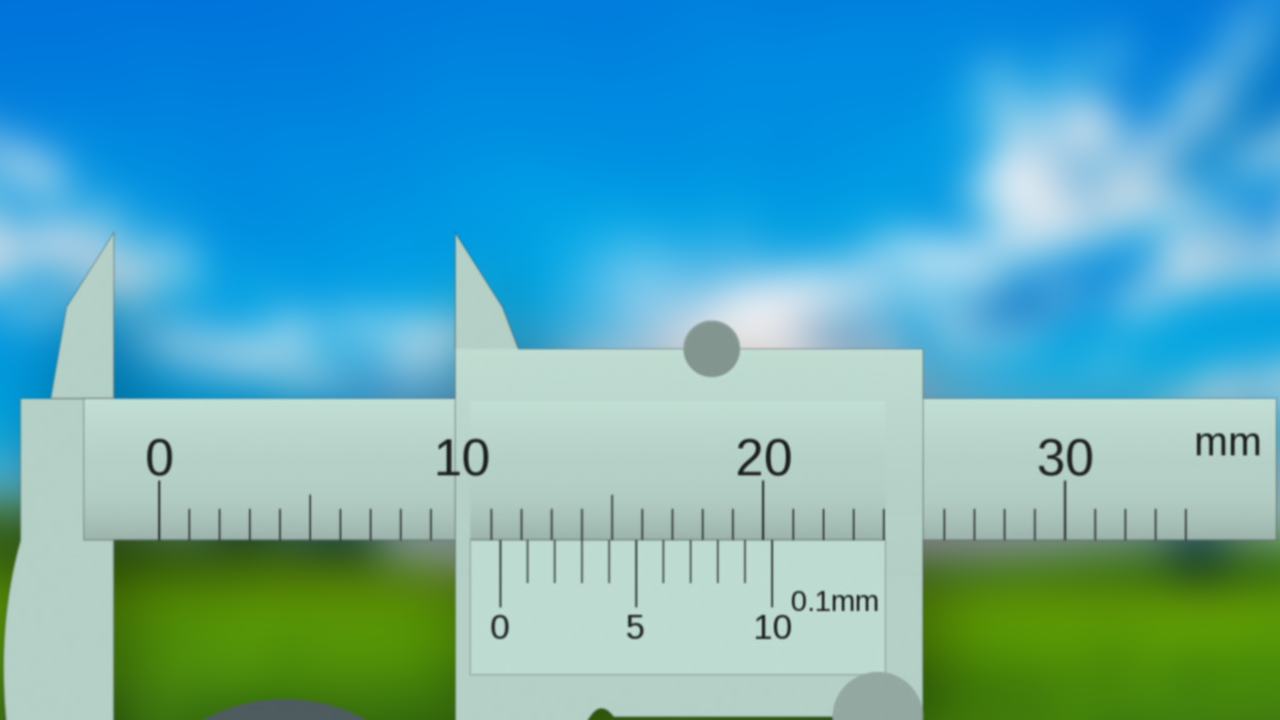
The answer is 11.3,mm
